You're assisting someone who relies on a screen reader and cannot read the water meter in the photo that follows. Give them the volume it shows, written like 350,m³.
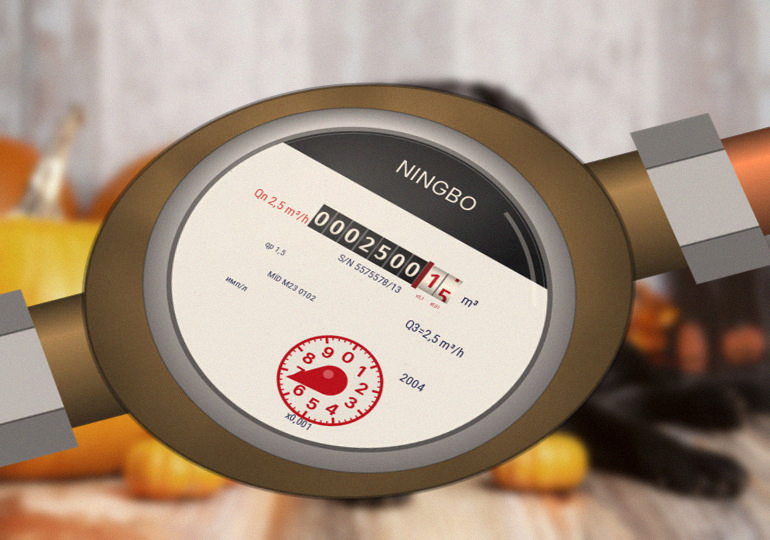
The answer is 2500.146,m³
